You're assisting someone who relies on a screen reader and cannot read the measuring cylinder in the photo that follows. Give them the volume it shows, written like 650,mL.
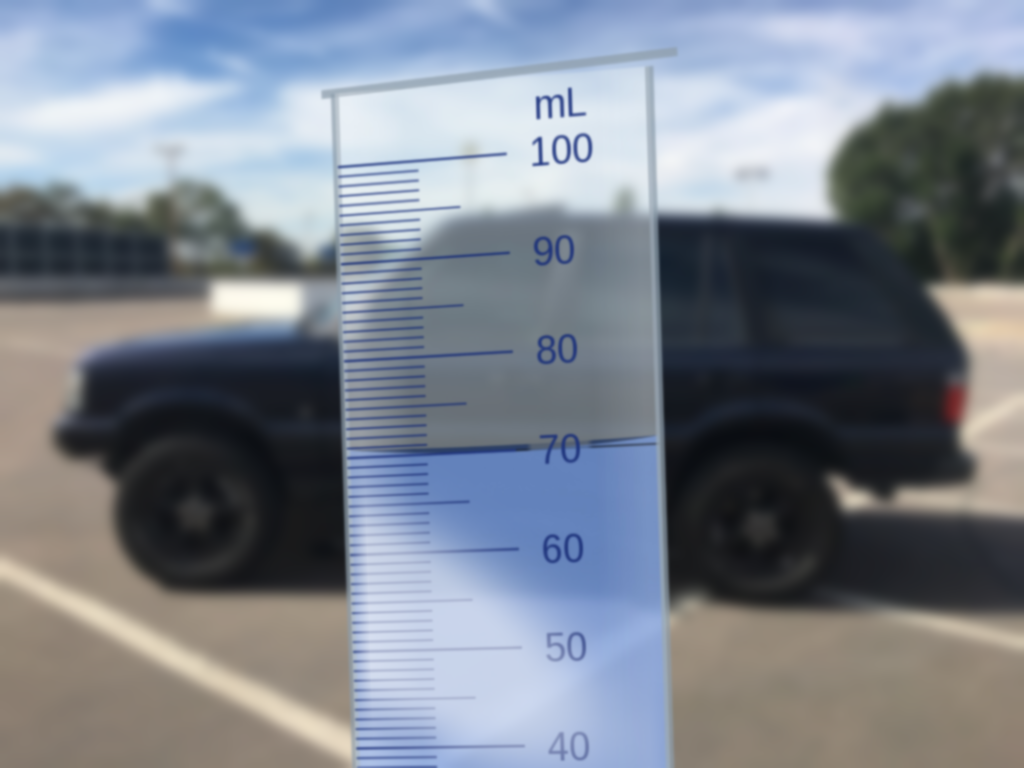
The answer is 70,mL
